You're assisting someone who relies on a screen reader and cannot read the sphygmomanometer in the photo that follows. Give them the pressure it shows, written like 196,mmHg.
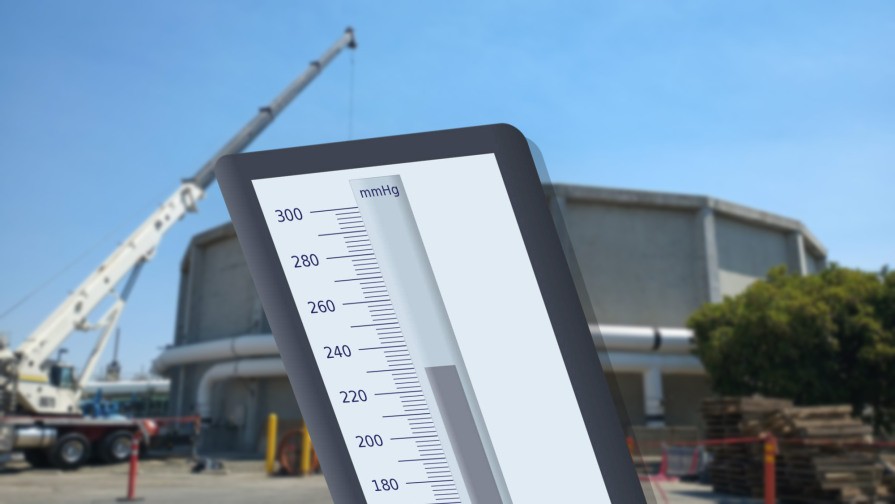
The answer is 230,mmHg
